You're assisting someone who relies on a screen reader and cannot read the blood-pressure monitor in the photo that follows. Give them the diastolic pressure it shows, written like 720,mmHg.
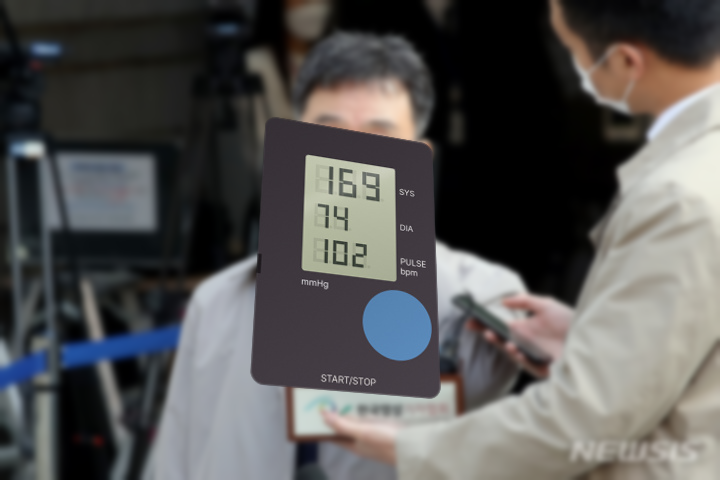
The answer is 74,mmHg
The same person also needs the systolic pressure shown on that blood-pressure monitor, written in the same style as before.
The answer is 169,mmHg
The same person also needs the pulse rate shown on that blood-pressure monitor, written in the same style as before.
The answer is 102,bpm
